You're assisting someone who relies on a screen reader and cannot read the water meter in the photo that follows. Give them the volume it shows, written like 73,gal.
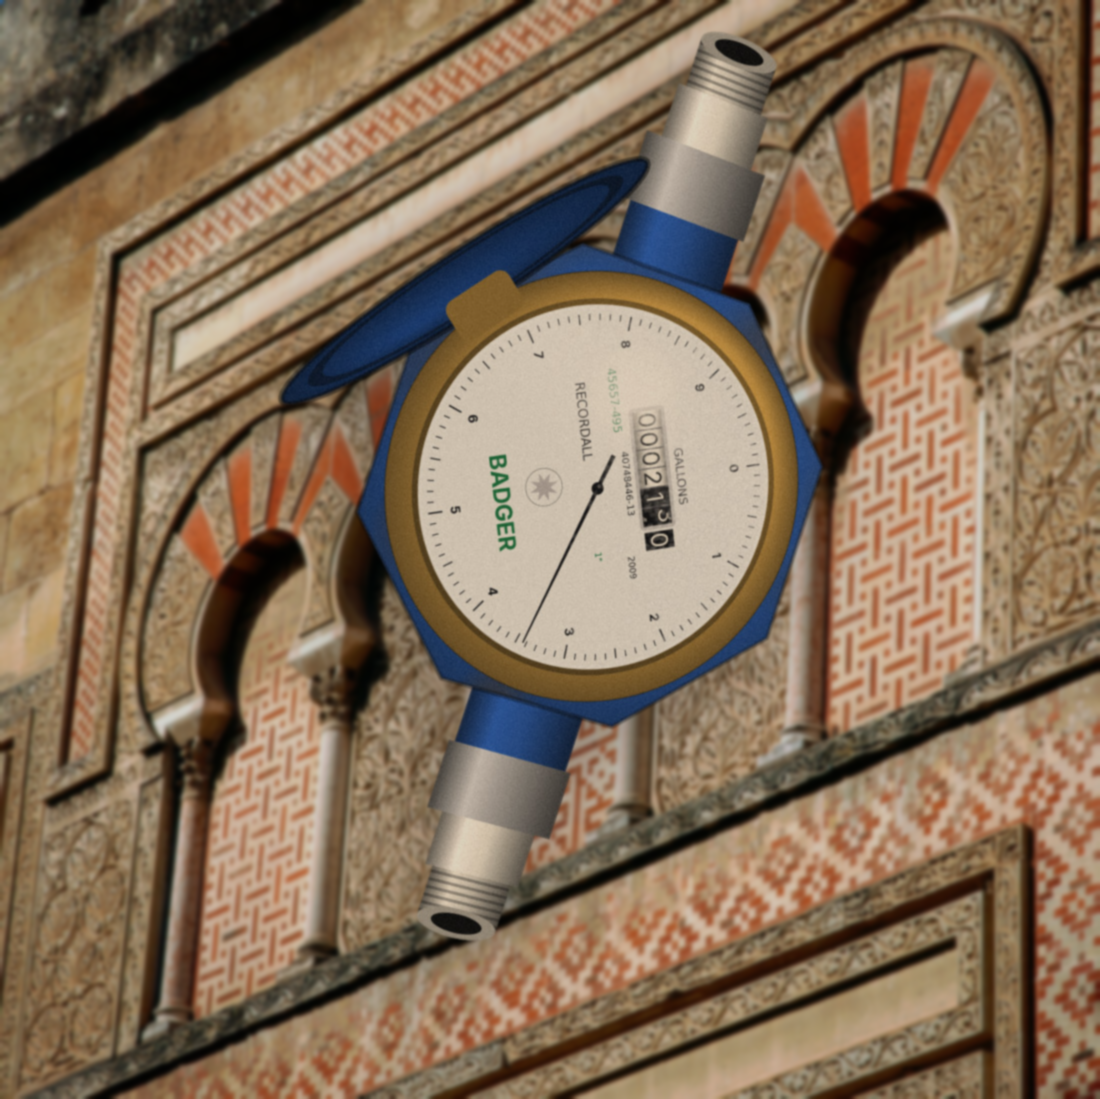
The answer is 2133.4,gal
